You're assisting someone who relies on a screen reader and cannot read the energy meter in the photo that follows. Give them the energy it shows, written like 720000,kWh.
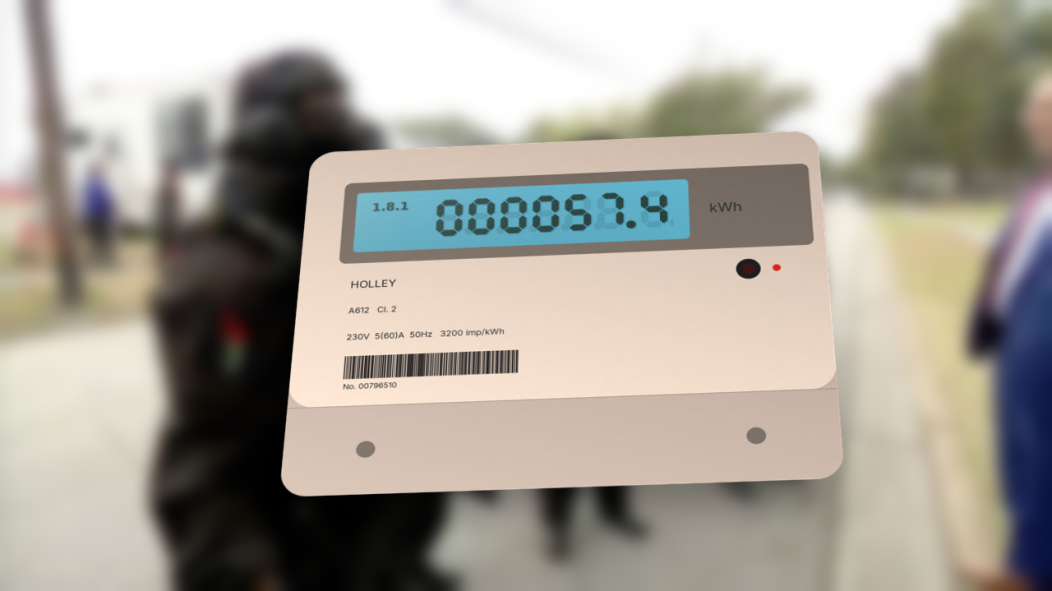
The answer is 57.4,kWh
